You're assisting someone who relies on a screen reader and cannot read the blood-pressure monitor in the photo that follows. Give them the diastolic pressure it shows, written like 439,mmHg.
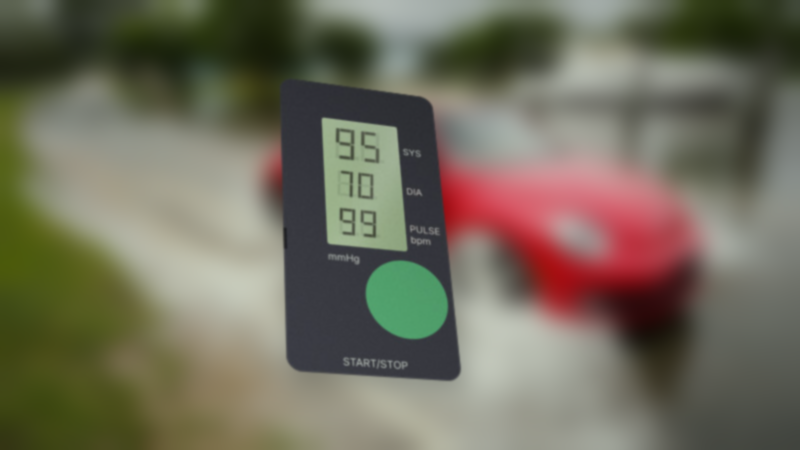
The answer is 70,mmHg
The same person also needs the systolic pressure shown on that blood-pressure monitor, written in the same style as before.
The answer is 95,mmHg
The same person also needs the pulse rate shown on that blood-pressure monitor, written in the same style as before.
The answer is 99,bpm
